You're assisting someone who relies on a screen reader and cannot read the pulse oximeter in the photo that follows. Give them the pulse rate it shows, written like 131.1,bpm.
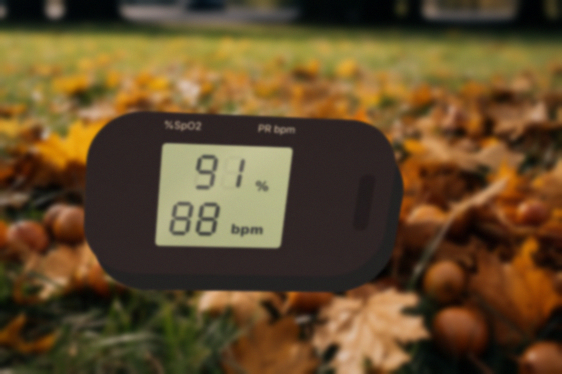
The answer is 88,bpm
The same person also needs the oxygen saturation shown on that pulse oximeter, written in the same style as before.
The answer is 91,%
